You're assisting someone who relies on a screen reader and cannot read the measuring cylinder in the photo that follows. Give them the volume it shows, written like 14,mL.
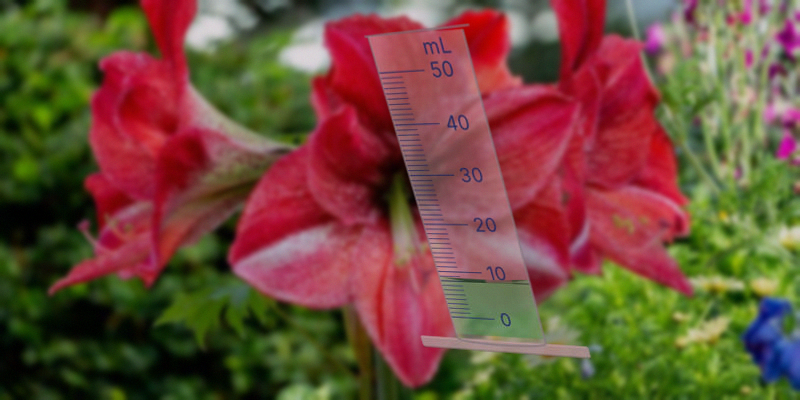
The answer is 8,mL
